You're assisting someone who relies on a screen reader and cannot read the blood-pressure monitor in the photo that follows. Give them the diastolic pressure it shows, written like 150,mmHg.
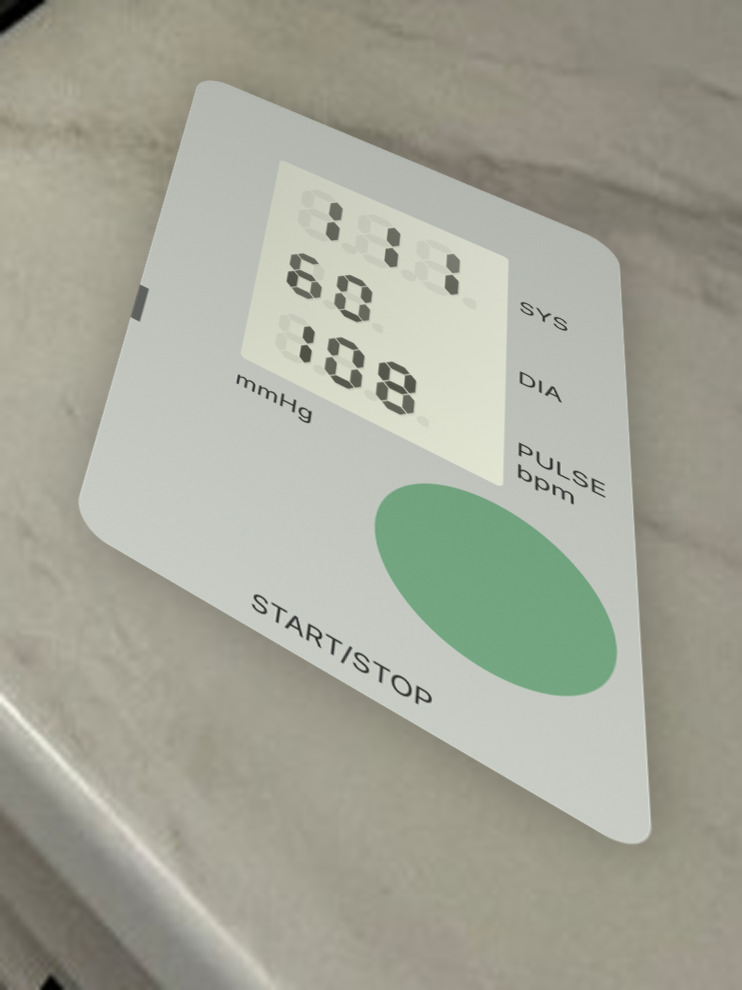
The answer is 60,mmHg
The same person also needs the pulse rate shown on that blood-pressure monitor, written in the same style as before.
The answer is 108,bpm
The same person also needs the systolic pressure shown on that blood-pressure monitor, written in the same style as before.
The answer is 111,mmHg
